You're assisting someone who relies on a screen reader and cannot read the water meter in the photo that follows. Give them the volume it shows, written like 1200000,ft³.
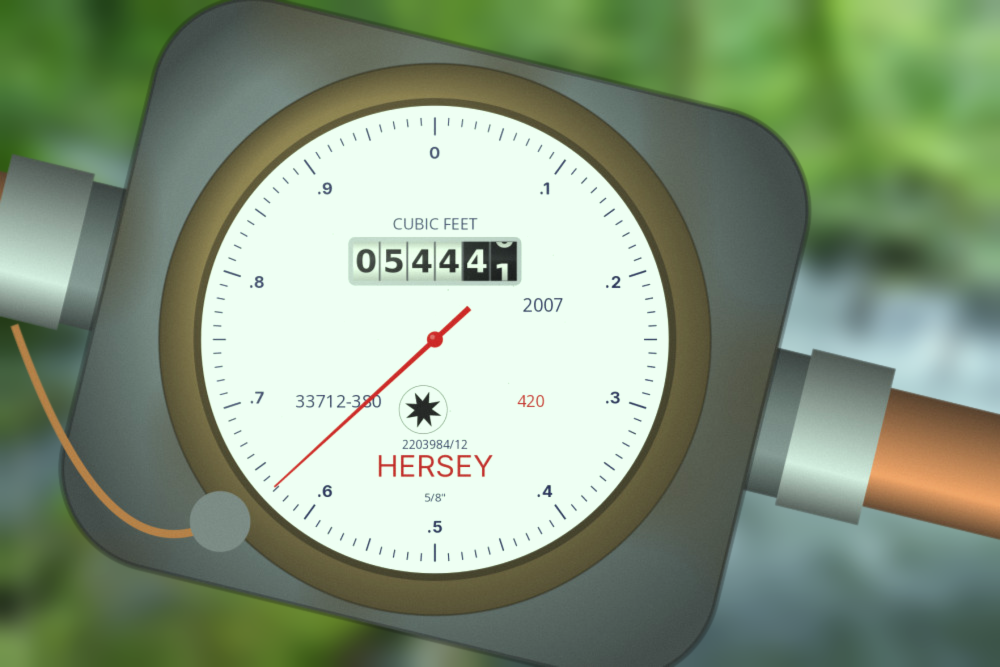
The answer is 54440.63,ft³
